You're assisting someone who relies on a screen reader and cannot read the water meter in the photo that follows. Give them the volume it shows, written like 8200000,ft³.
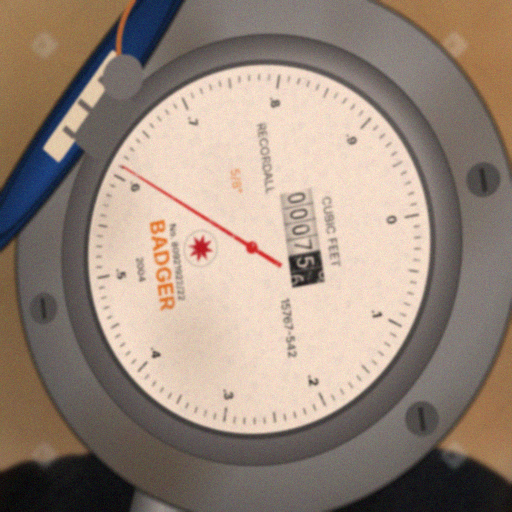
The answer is 755.61,ft³
